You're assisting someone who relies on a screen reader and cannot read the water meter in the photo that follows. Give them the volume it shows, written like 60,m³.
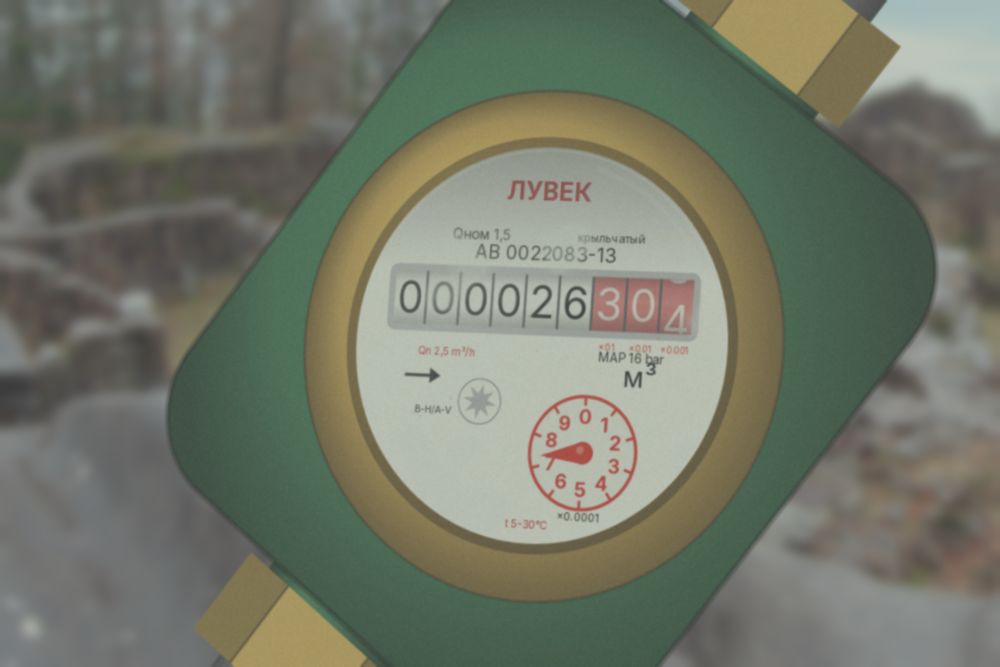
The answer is 26.3037,m³
